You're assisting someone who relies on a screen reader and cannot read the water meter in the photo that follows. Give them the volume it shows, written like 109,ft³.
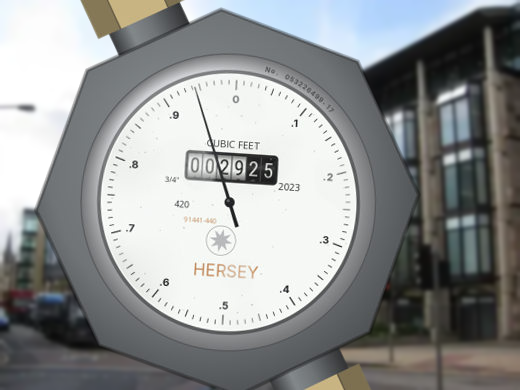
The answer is 2924.94,ft³
